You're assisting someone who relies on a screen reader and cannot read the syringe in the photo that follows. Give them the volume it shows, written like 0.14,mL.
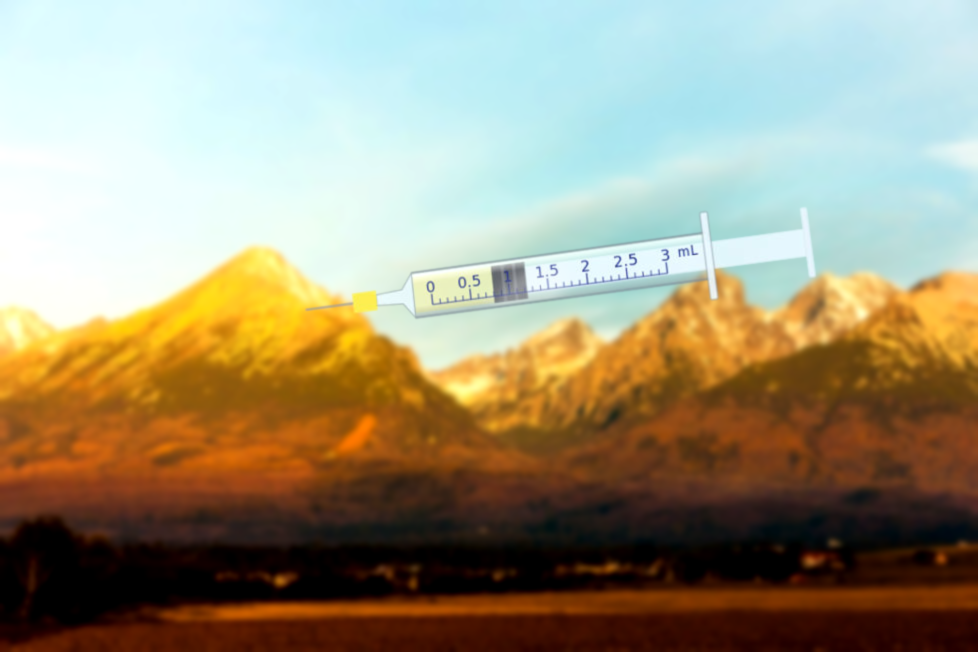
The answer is 0.8,mL
